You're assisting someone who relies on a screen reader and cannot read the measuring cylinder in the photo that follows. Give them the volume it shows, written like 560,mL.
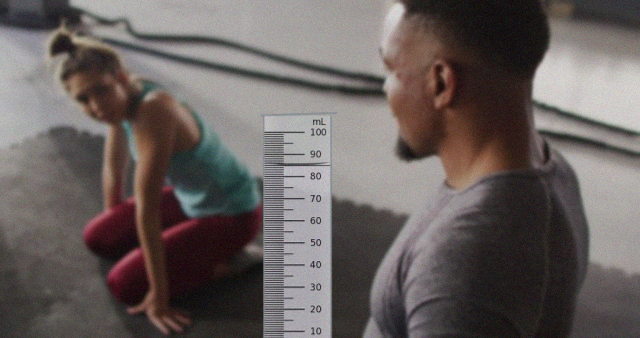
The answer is 85,mL
